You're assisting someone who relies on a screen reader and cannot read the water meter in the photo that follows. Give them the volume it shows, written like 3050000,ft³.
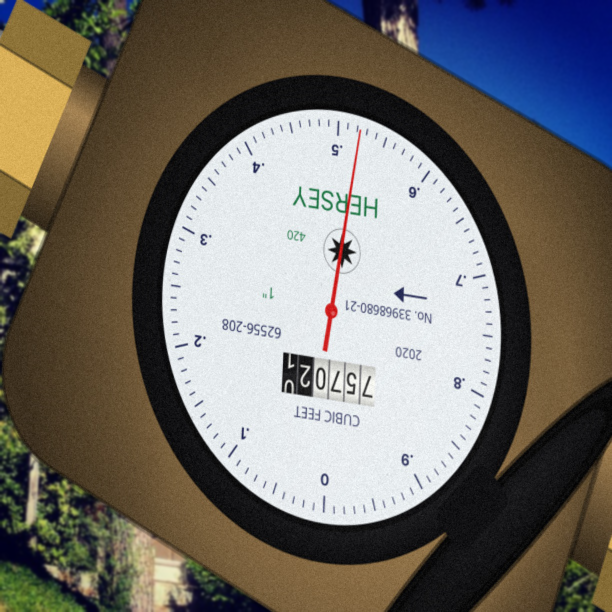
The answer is 757020.52,ft³
